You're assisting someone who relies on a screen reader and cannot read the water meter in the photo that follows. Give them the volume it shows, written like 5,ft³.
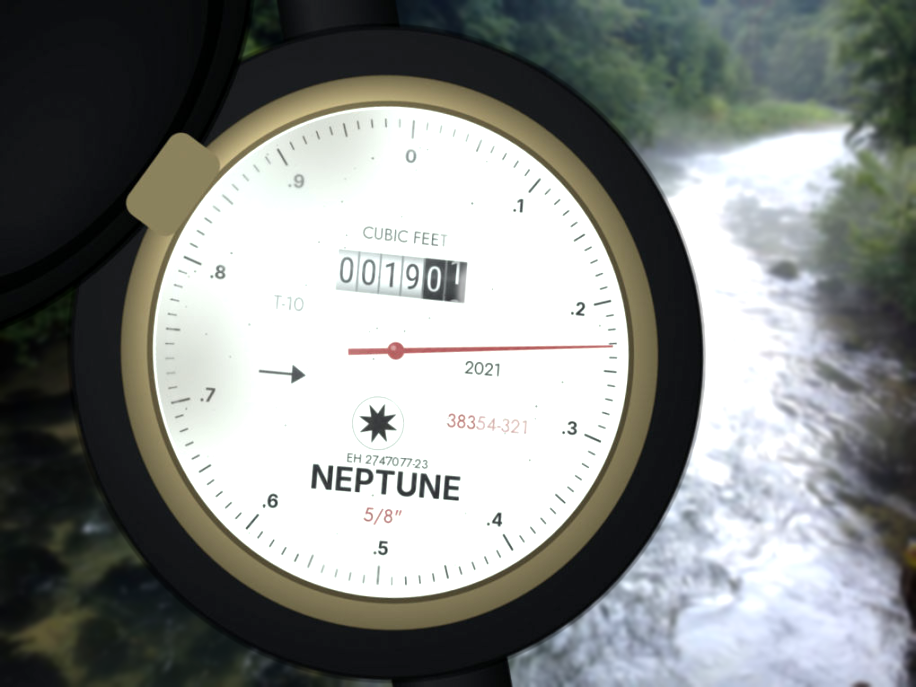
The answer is 1901.23,ft³
